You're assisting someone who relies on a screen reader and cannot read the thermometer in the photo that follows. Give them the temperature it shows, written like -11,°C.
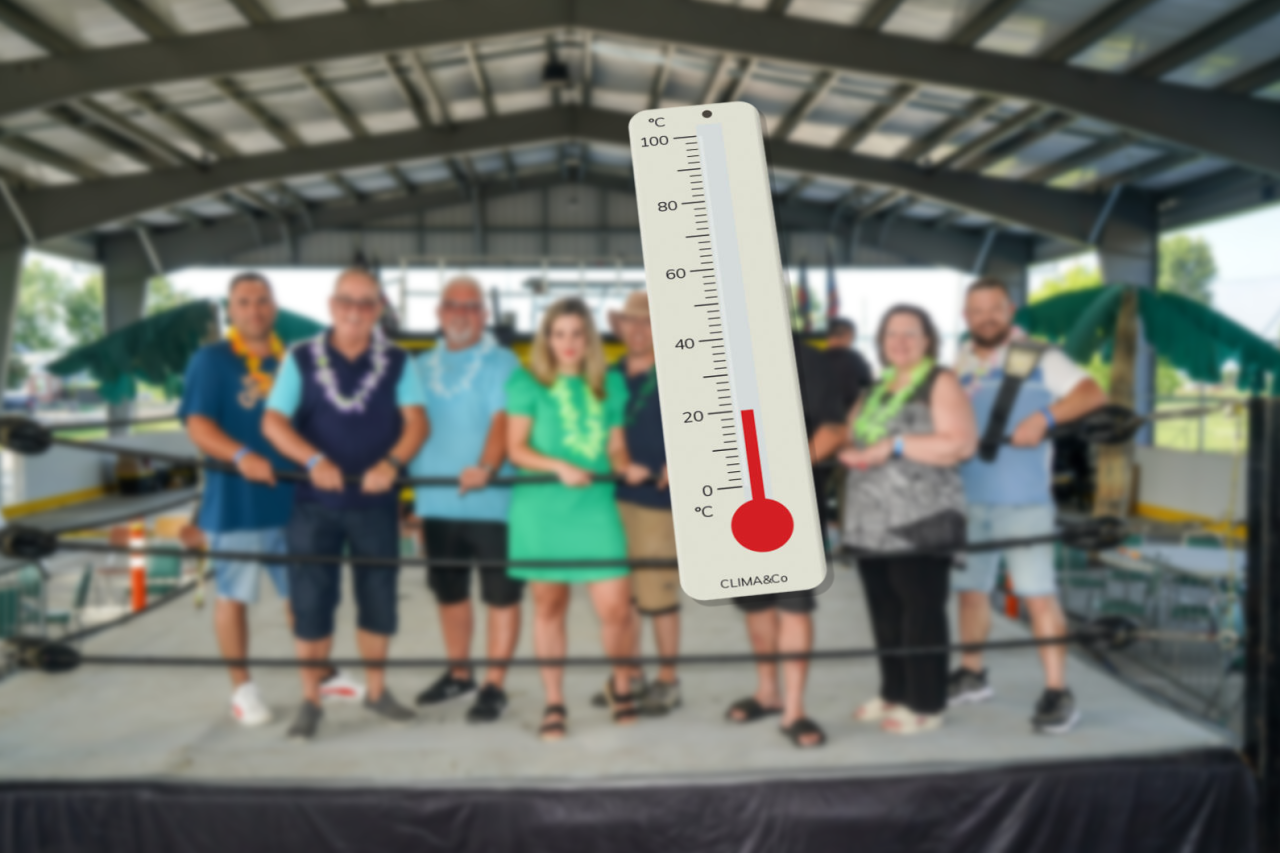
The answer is 20,°C
